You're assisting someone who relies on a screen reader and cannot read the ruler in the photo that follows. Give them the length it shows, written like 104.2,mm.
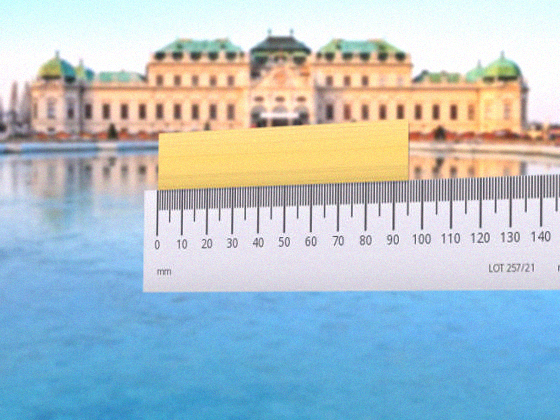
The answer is 95,mm
